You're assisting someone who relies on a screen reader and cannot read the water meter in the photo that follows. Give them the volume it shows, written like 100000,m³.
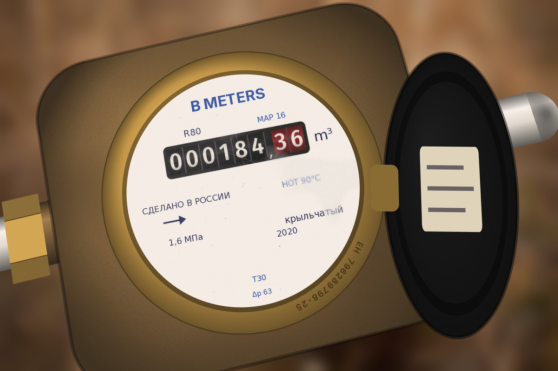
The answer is 184.36,m³
